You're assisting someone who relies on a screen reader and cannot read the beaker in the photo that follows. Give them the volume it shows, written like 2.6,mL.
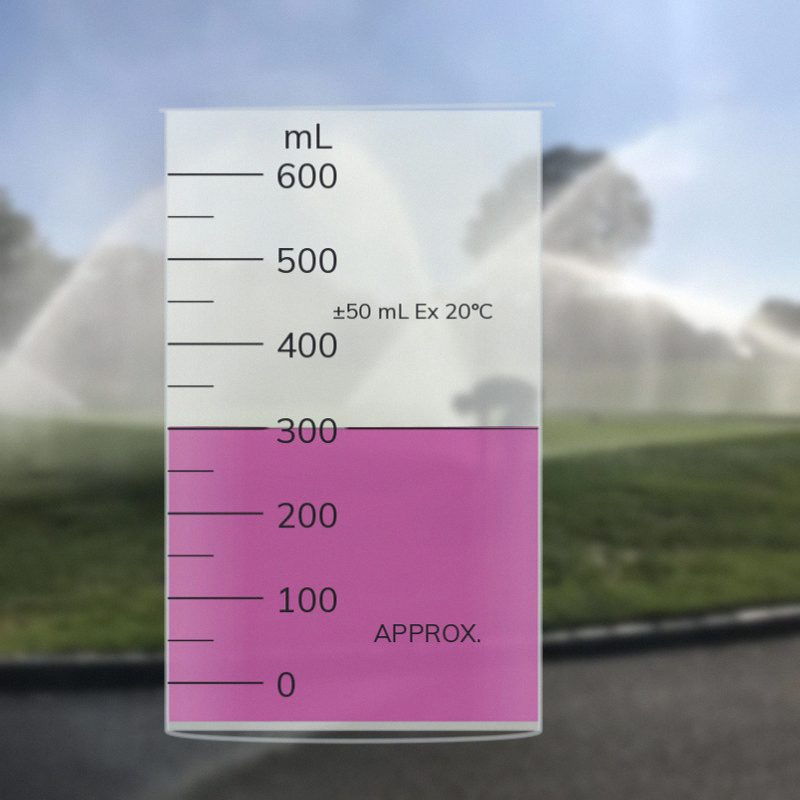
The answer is 300,mL
